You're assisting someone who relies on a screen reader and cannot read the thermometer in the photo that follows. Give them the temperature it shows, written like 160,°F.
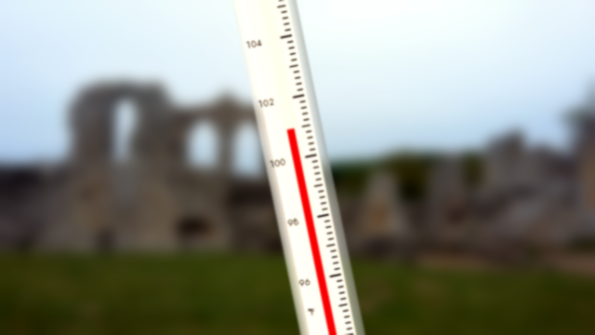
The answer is 101,°F
